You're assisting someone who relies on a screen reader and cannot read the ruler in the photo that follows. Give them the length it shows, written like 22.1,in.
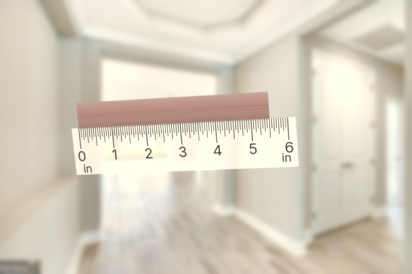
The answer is 5.5,in
